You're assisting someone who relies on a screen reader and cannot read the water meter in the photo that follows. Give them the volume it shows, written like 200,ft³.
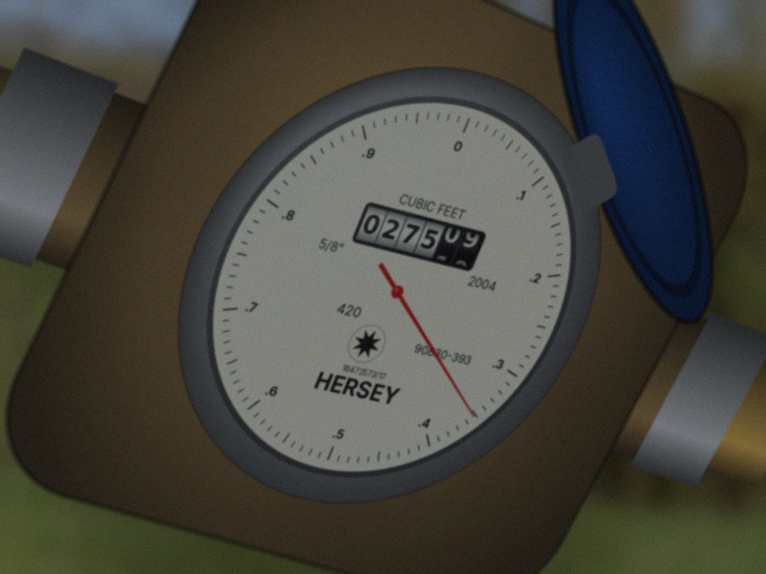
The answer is 27509.35,ft³
